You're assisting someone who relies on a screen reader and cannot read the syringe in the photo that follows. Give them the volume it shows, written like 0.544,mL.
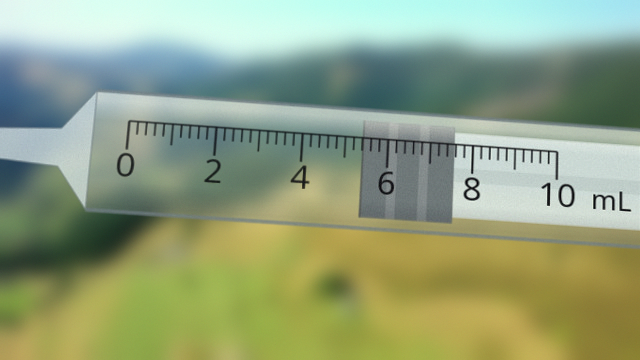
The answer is 5.4,mL
